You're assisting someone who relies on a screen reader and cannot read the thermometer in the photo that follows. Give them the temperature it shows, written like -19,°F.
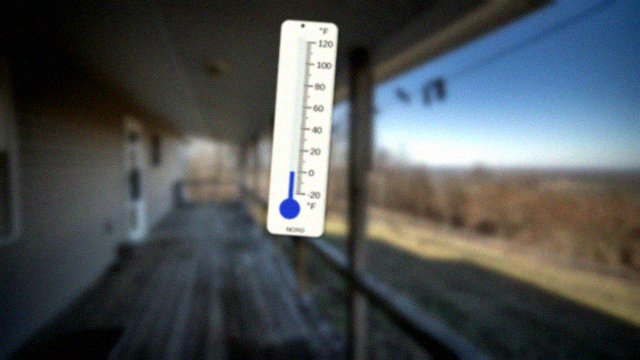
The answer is 0,°F
